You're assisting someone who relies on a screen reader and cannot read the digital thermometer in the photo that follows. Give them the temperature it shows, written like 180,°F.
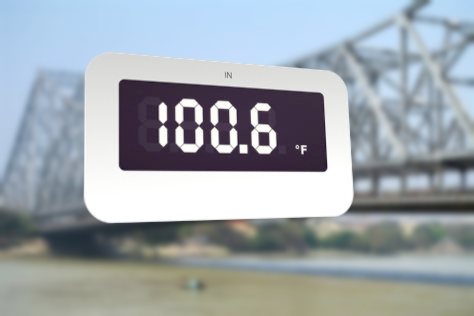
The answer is 100.6,°F
